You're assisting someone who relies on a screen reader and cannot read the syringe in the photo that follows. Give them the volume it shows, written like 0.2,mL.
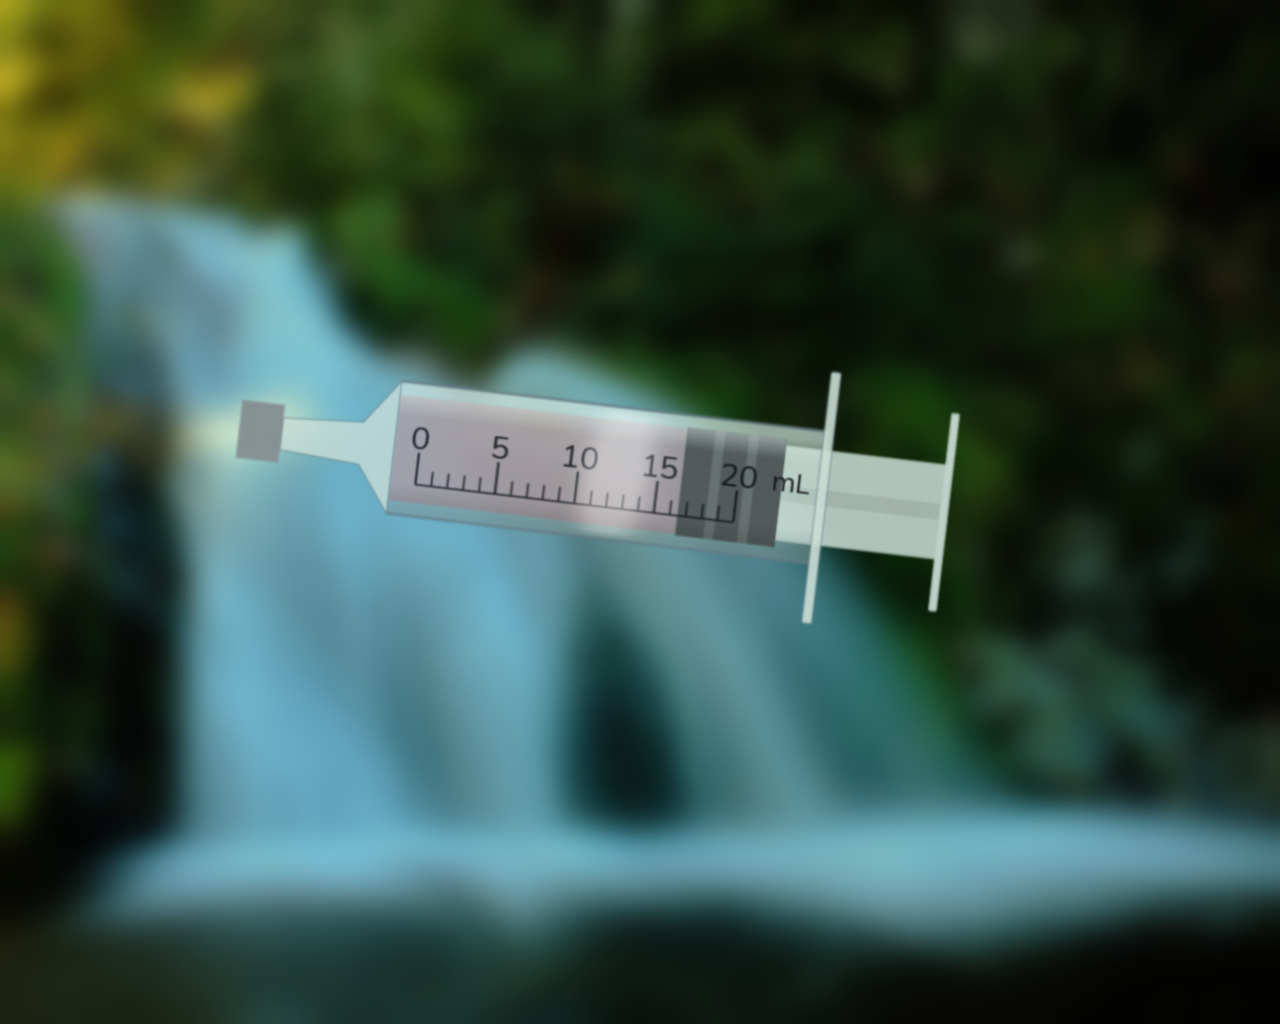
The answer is 16.5,mL
